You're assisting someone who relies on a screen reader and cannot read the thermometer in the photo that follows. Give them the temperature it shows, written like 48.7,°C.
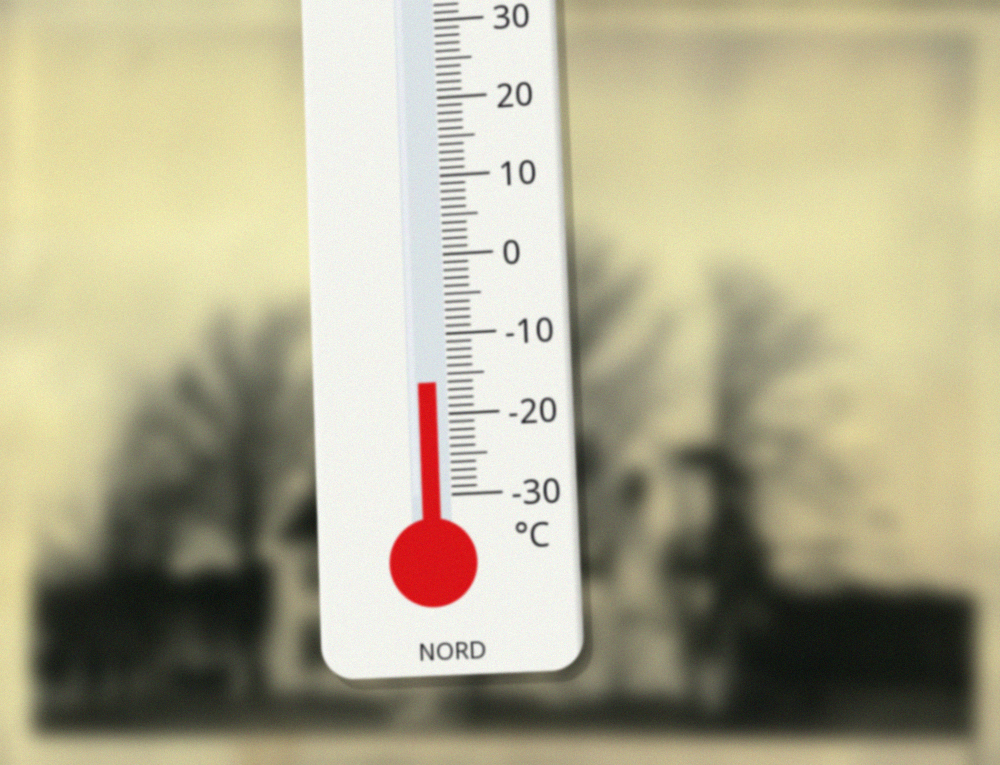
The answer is -16,°C
